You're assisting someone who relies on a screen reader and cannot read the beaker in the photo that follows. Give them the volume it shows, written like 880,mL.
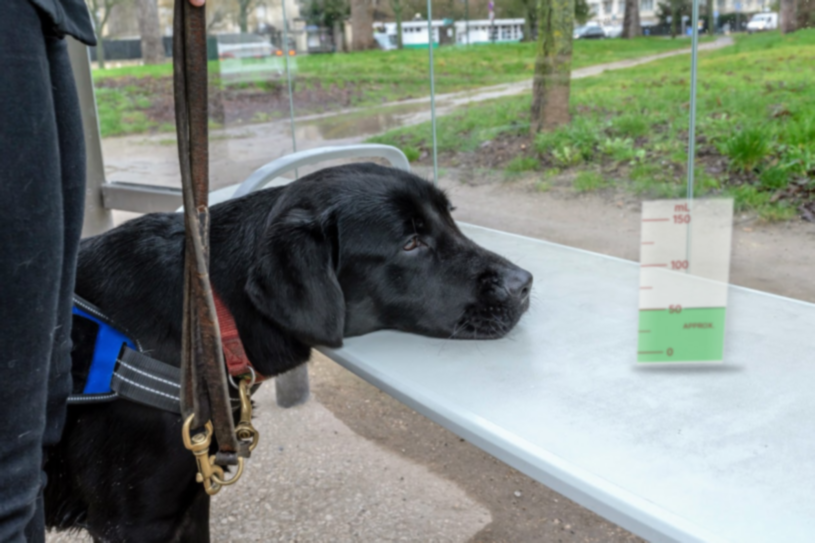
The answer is 50,mL
